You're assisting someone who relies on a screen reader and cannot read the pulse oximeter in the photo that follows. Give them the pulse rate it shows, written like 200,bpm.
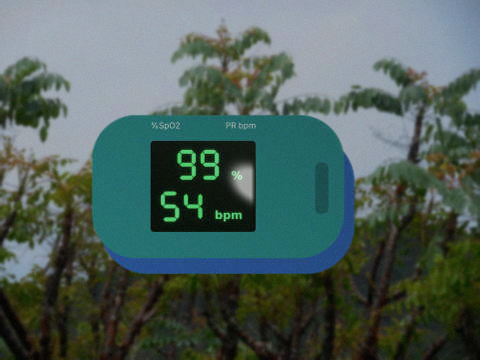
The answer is 54,bpm
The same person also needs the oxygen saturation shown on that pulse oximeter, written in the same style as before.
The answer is 99,%
